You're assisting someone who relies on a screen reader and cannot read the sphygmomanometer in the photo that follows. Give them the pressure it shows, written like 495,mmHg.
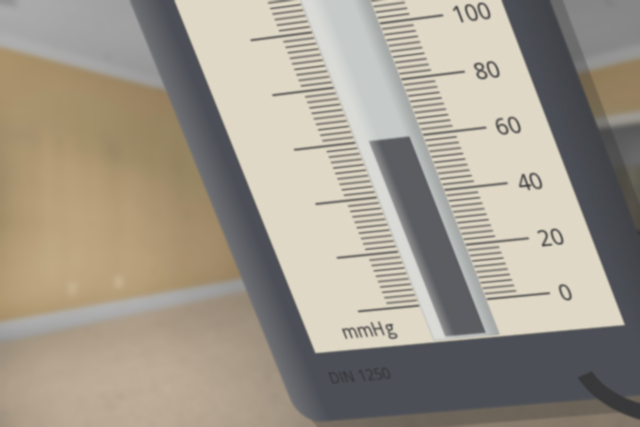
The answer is 60,mmHg
